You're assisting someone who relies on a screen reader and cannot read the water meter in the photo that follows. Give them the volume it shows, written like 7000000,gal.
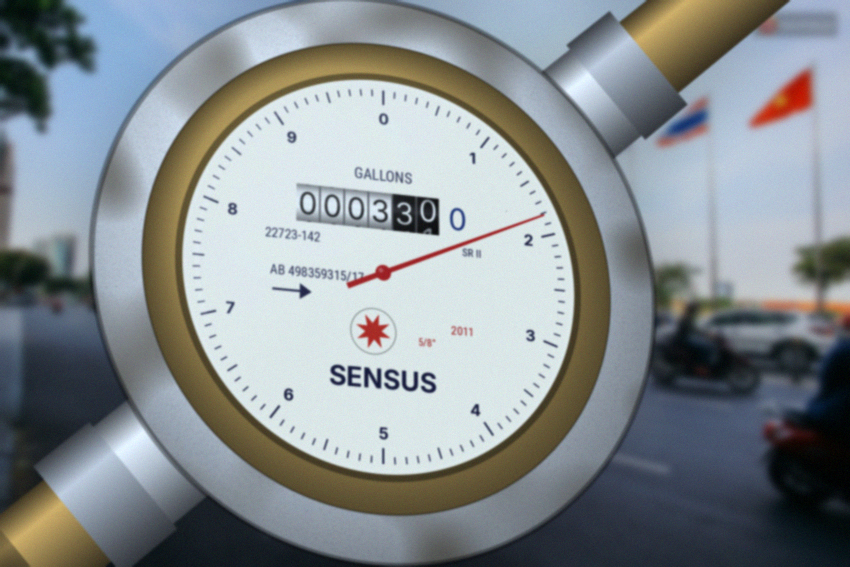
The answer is 3301.8,gal
